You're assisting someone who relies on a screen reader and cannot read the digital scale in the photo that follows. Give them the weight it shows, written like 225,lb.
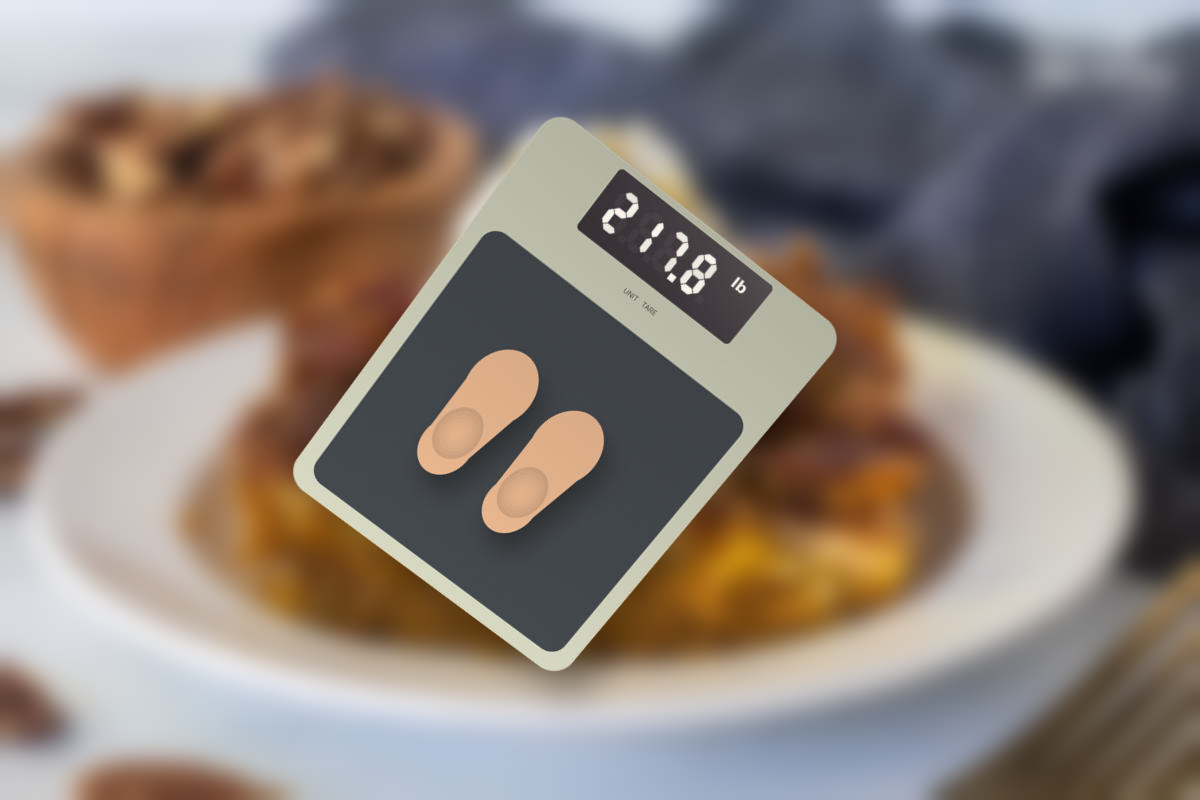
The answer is 217.8,lb
